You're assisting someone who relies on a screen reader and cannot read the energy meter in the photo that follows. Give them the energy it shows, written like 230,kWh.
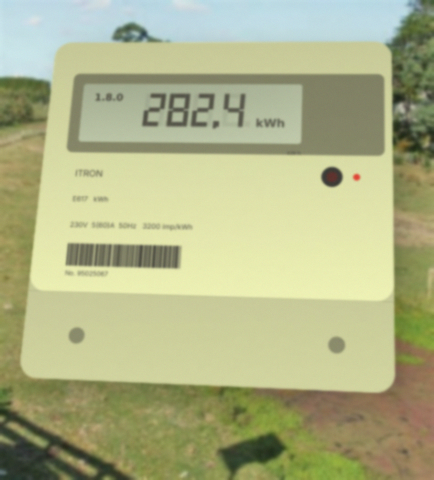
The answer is 282.4,kWh
